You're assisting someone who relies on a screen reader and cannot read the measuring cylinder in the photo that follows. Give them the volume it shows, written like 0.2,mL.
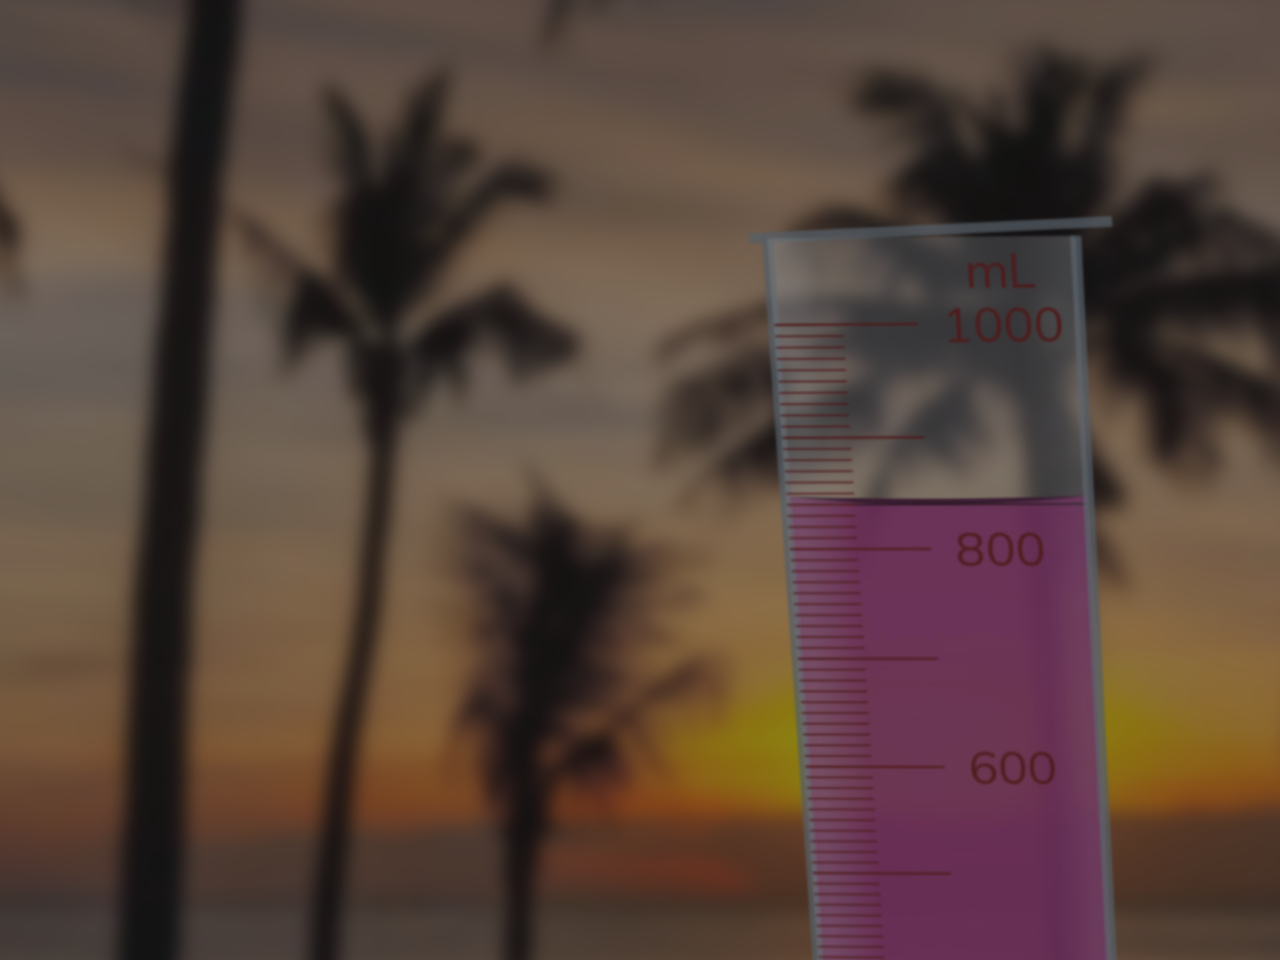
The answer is 840,mL
